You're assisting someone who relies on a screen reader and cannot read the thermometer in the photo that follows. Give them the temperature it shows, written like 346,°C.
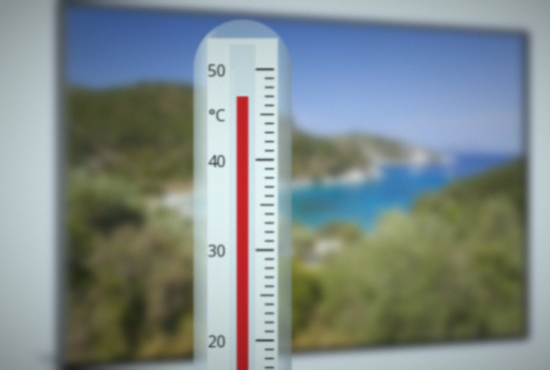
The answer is 47,°C
